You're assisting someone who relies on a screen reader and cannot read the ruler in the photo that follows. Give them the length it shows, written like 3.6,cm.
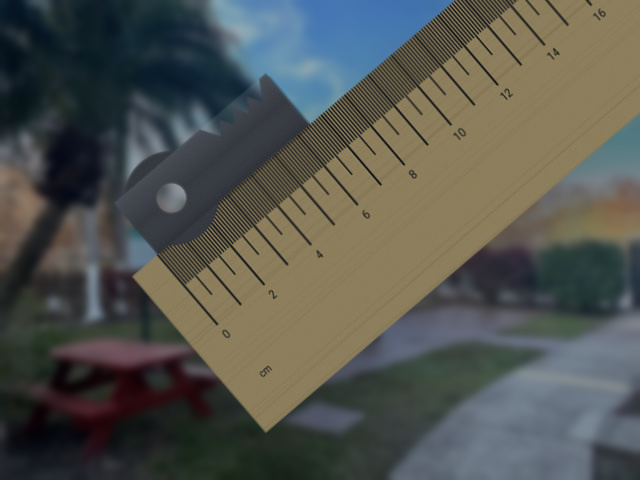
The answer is 6.5,cm
